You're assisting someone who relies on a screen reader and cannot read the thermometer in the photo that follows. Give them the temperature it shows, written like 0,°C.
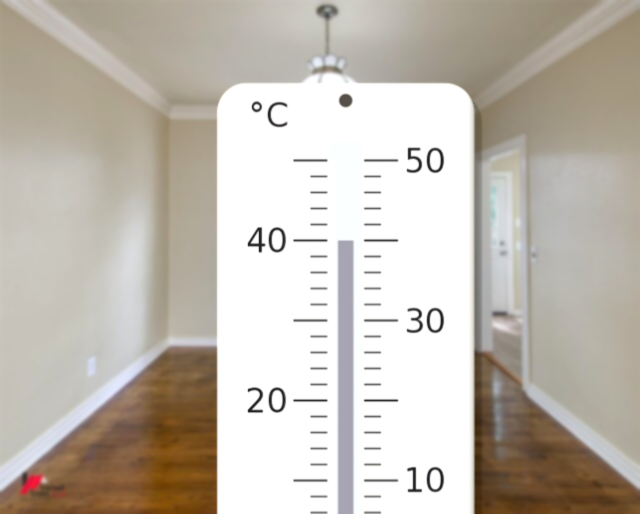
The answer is 40,°C
